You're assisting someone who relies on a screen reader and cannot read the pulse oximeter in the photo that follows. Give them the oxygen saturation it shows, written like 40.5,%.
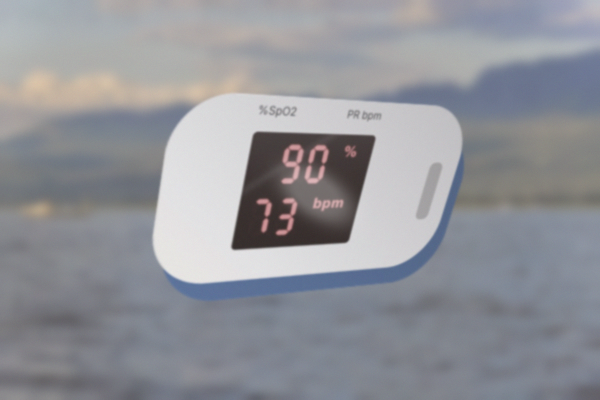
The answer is 90,%
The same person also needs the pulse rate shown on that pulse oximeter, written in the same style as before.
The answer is 73,bpm
